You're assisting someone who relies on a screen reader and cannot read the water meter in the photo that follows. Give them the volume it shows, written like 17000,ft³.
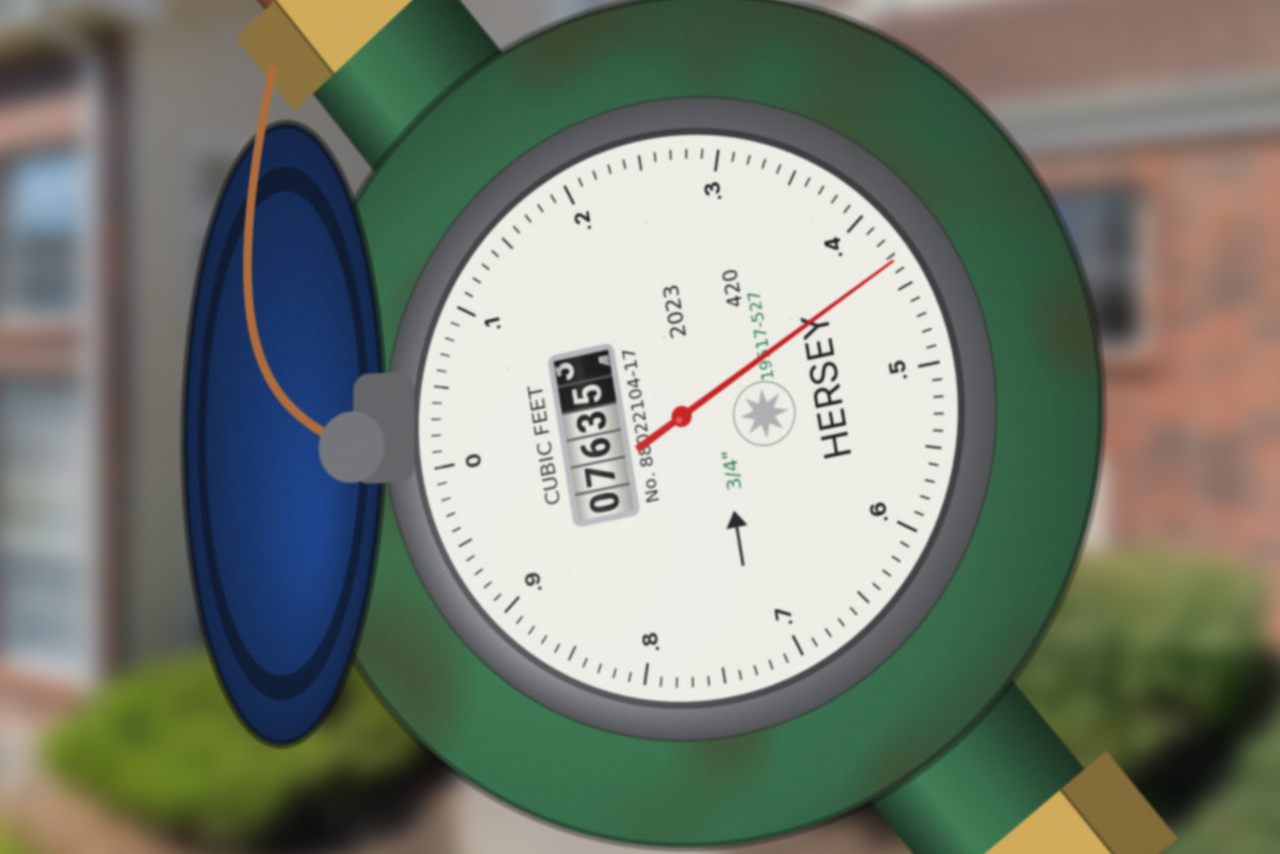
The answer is 76353.43,ft³
